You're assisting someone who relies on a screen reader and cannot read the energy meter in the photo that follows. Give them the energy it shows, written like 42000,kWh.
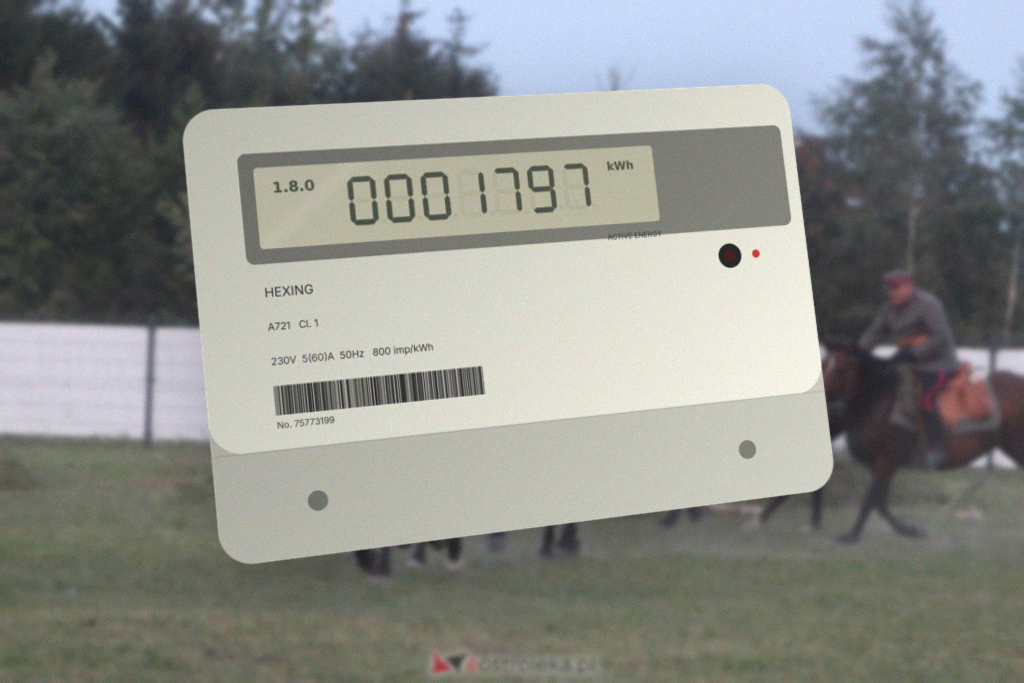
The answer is 1797,kWh
